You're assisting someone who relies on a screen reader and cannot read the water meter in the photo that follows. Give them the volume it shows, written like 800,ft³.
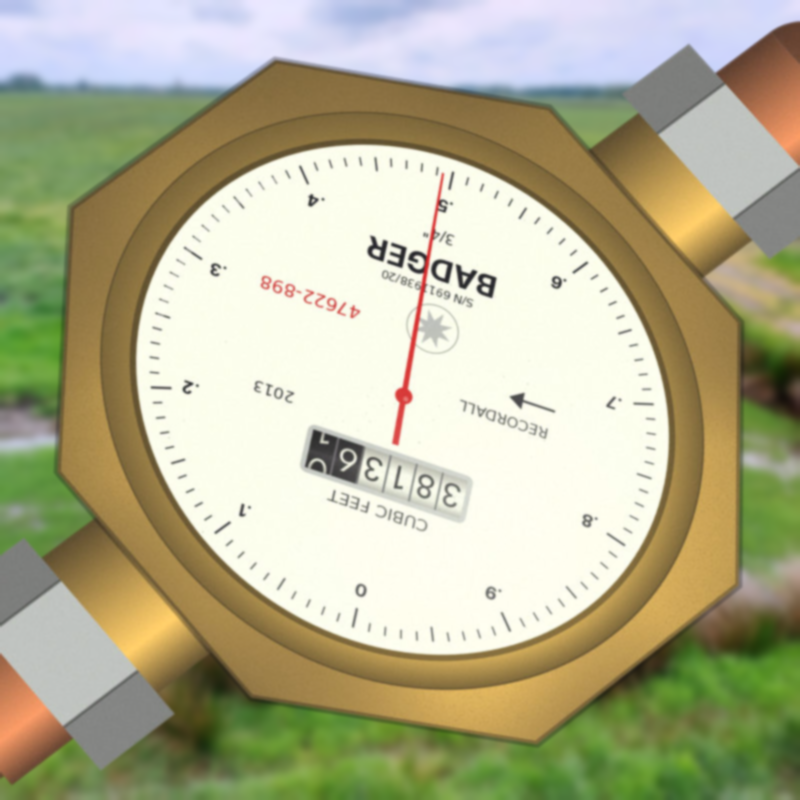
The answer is 381360.49,ft³
